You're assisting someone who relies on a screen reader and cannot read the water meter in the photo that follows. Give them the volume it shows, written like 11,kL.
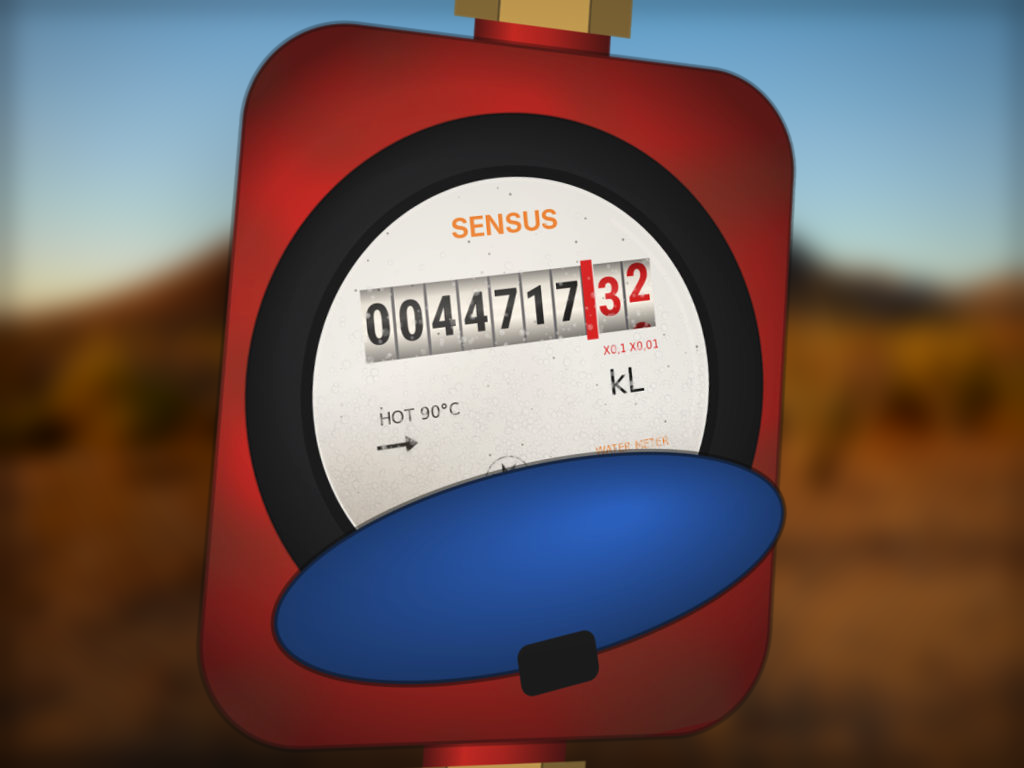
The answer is 44717.32,kL
